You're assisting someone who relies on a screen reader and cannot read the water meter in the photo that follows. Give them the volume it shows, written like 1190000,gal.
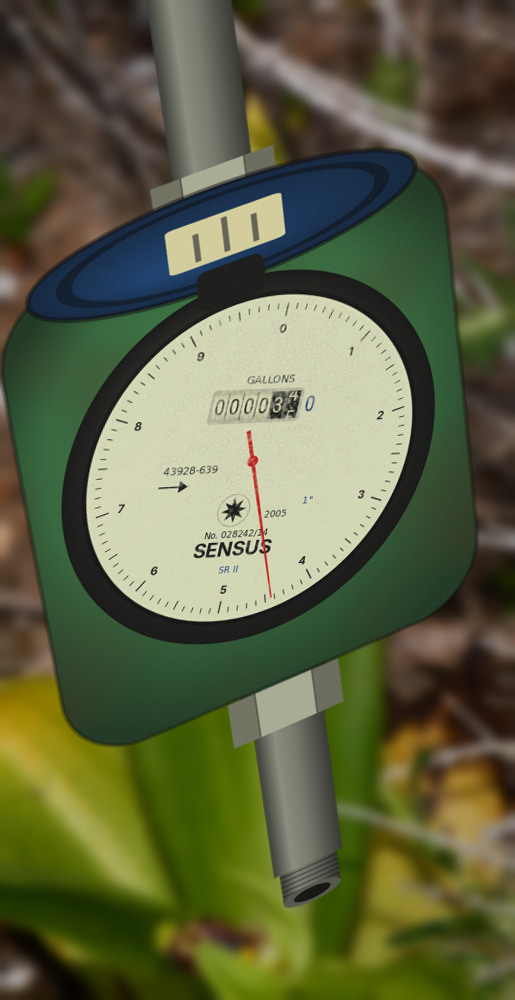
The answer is 344.4,gal
